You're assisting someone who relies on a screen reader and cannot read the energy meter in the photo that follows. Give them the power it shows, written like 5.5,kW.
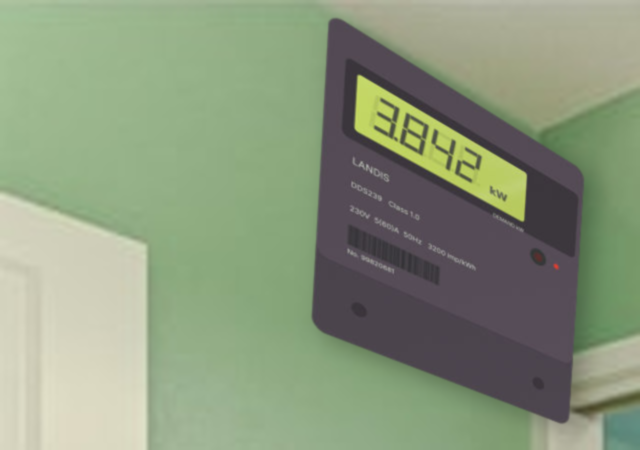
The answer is 3.842,kW
